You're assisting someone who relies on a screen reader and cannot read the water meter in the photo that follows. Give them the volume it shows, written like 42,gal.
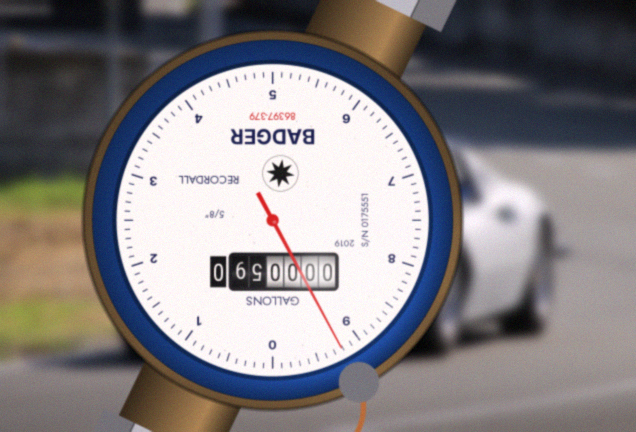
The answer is 589.2,gal
